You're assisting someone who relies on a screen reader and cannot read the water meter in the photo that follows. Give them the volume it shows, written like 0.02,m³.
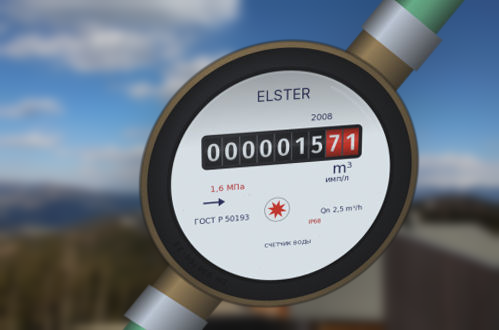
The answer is 15.71,m³
